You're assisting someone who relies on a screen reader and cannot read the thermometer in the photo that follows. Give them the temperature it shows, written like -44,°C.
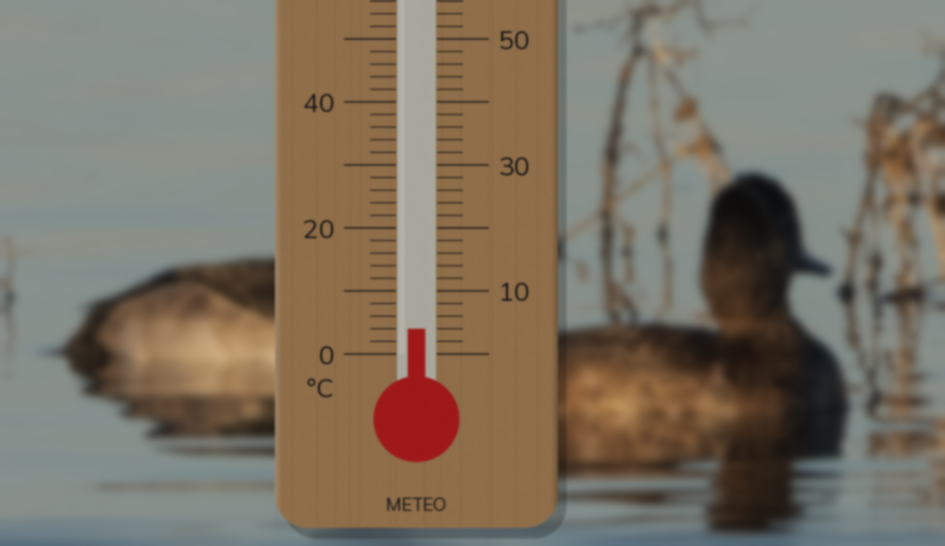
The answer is 4,°C
